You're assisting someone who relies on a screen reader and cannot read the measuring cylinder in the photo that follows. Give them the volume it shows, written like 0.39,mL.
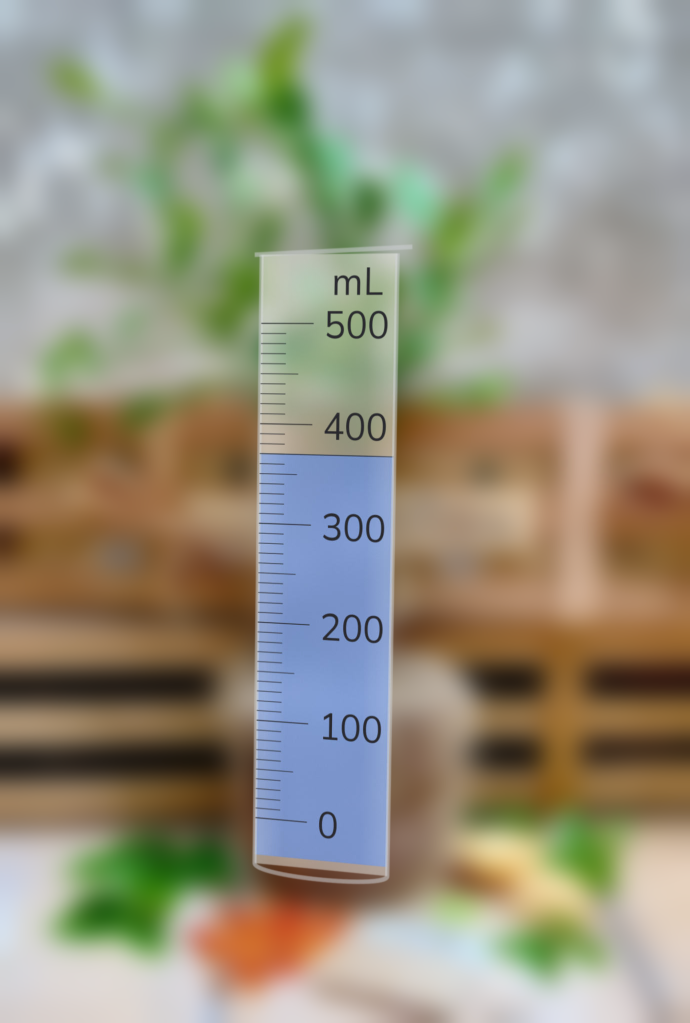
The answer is 370,mL
